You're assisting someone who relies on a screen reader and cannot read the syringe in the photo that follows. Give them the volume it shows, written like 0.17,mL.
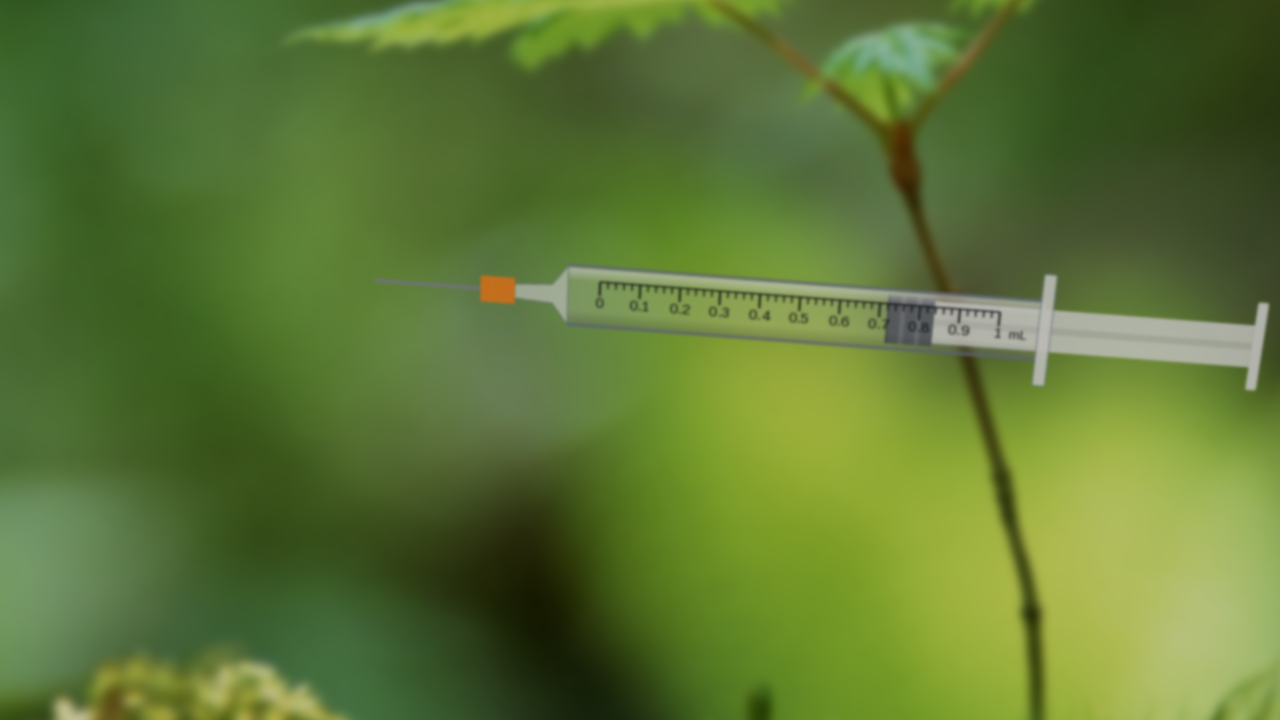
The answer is 0.72,mL
